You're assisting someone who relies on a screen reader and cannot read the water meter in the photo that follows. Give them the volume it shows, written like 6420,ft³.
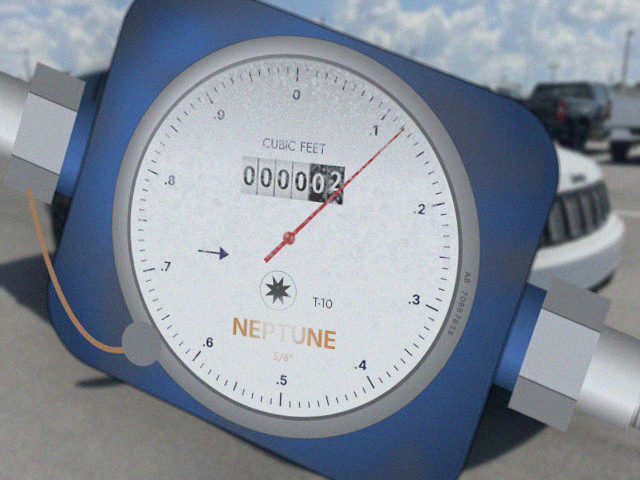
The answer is 2.12,ft³
